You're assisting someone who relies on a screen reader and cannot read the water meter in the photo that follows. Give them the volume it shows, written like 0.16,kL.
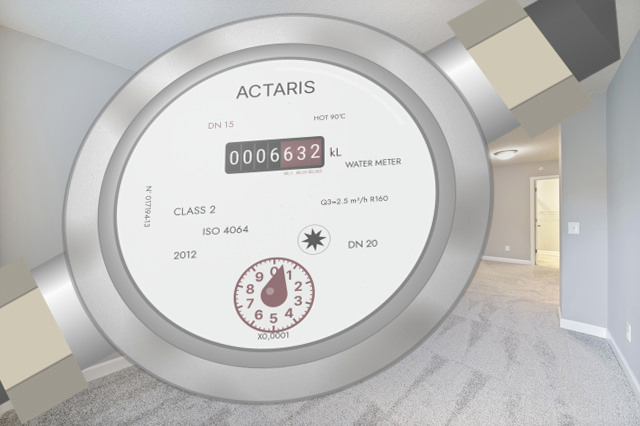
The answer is 6.6320,kL
